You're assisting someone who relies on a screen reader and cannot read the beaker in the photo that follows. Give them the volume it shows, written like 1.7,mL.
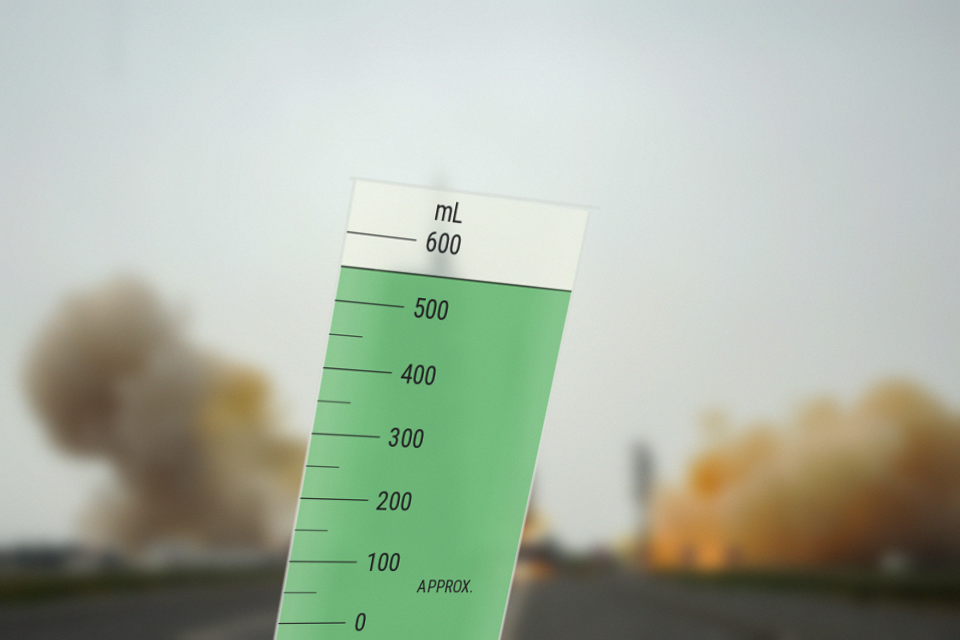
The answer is 550,mL
